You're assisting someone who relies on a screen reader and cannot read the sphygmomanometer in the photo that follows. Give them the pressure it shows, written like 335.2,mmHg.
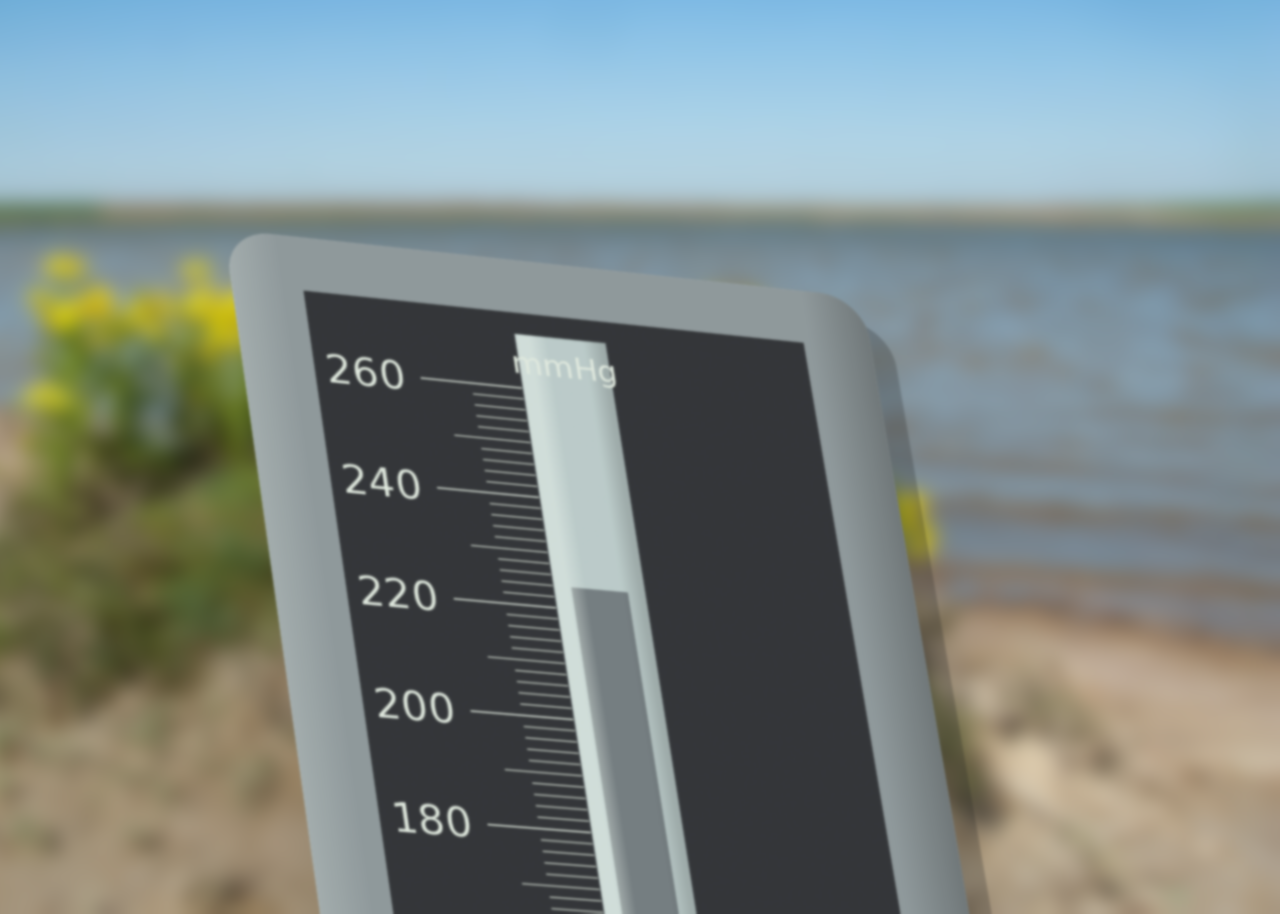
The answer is 224,mmHg
